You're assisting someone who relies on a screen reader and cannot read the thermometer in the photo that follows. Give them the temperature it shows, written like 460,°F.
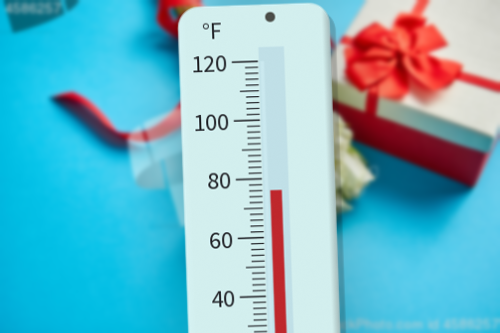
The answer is 76,°F
